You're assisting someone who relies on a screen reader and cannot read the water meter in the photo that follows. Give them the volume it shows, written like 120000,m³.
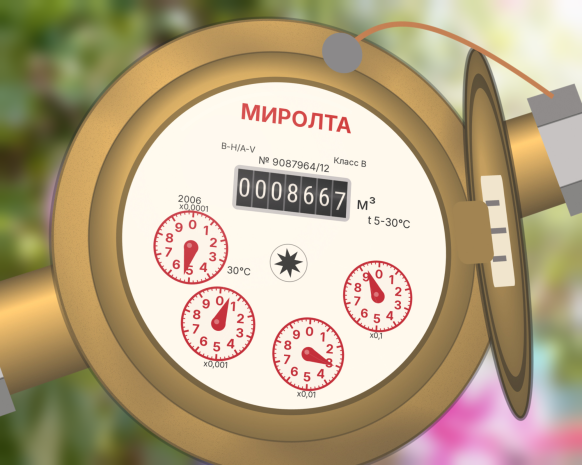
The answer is 8666.9305,m³
